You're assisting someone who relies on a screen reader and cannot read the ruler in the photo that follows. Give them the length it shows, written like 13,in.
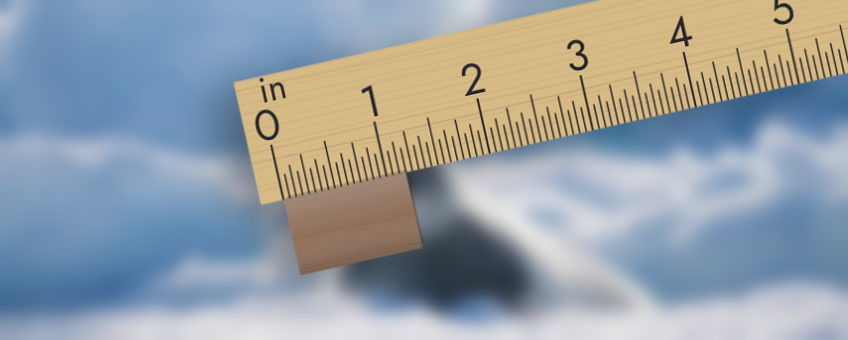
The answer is 1.1875,in
